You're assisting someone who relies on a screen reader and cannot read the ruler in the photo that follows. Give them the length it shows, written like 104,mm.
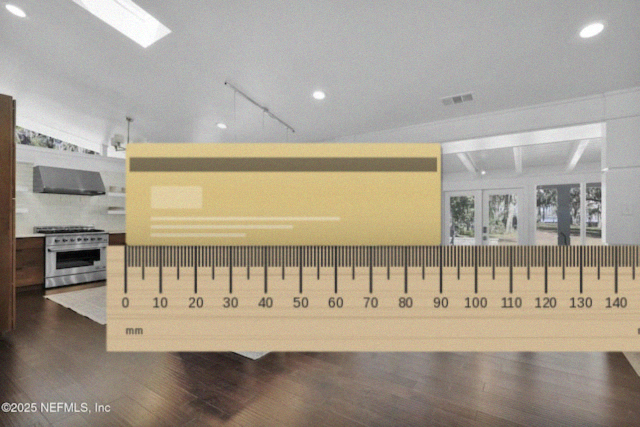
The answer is 90,mm
